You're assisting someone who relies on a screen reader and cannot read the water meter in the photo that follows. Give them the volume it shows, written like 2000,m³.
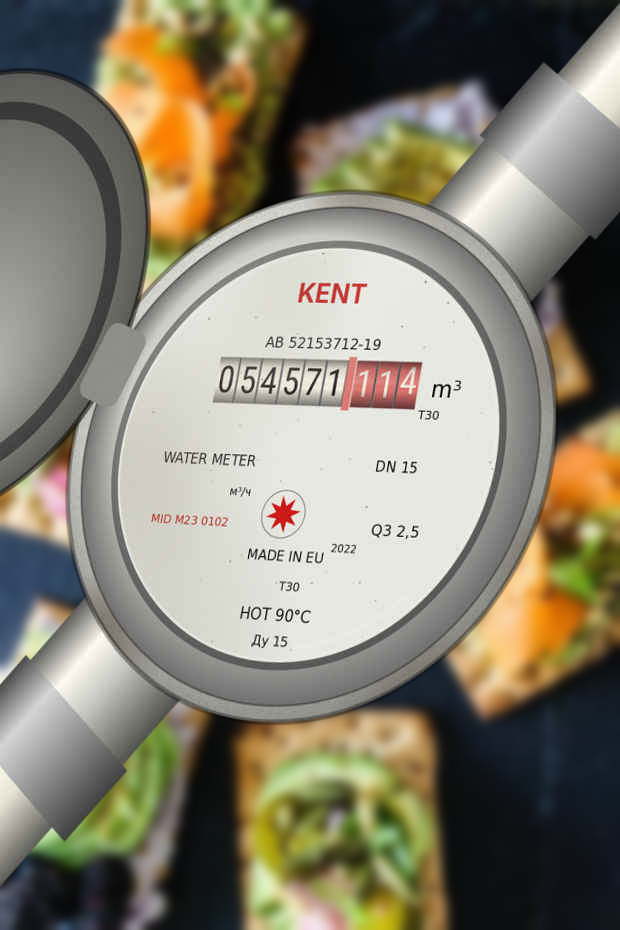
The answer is 54571.114,m³
